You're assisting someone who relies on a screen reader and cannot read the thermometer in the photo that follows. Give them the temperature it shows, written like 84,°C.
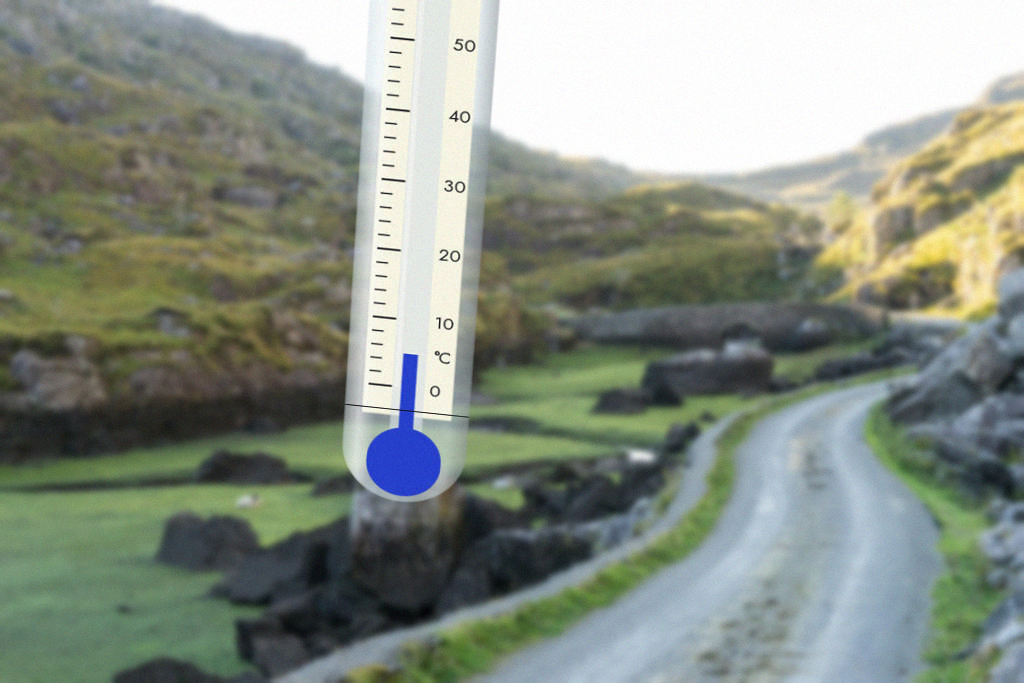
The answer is 5,°C
